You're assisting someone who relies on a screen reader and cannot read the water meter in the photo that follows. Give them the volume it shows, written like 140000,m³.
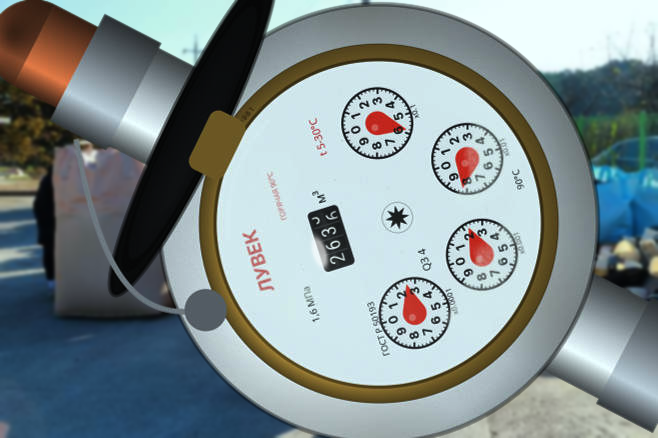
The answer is 2635.5822,m³
